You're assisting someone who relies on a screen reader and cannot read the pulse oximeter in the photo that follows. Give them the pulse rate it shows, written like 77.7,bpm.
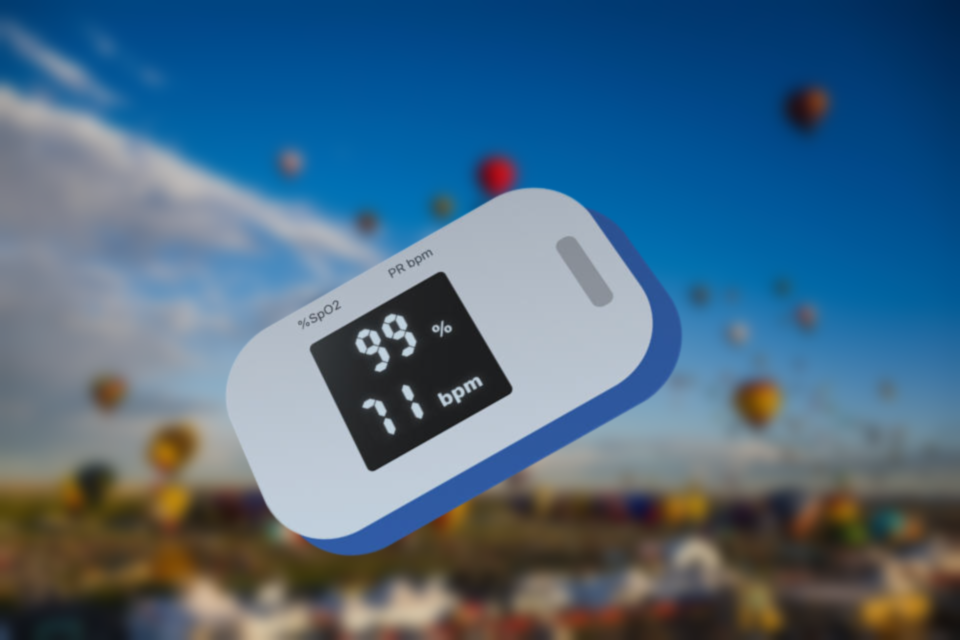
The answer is 71,bpm
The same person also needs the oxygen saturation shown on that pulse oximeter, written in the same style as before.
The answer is 99,%
